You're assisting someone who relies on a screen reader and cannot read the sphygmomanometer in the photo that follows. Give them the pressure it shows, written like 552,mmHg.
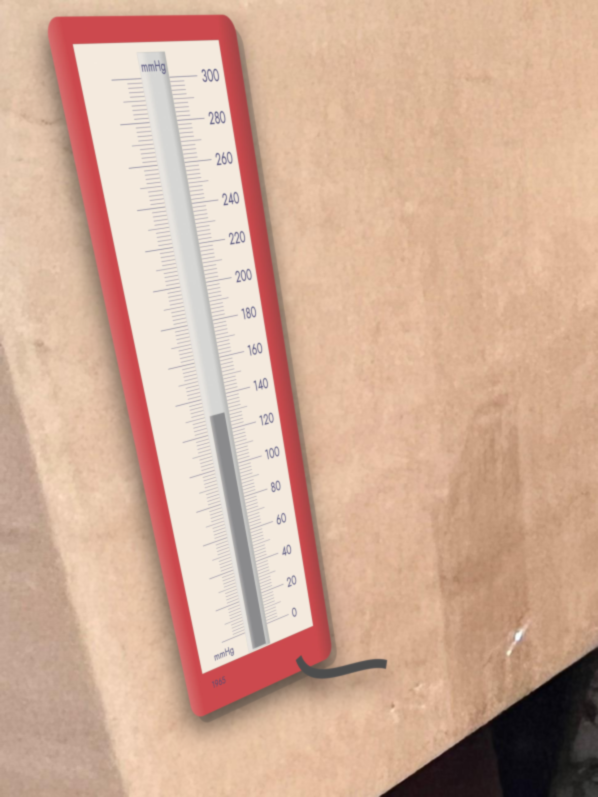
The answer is 130,mmHg
